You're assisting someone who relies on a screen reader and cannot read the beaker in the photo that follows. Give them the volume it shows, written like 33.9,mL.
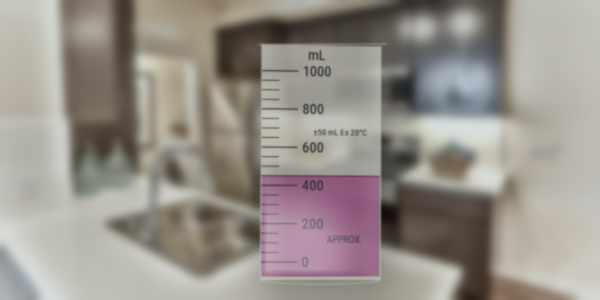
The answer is 450,mL
